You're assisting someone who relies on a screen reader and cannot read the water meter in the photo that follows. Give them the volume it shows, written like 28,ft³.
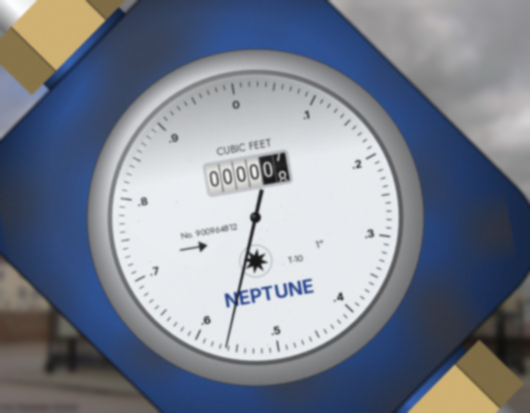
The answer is 7.56,ft³
